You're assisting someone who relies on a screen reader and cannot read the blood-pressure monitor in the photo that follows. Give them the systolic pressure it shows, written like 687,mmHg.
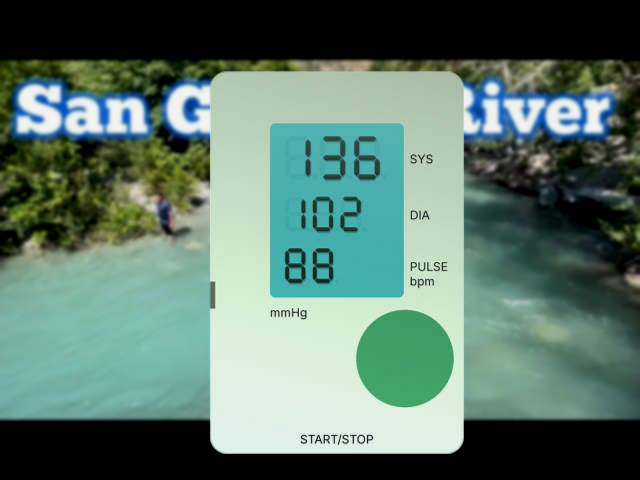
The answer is 136,mmHg
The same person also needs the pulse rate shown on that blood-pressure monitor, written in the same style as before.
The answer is 88,bpm
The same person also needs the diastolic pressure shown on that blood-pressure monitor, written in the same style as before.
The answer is 102,mmHg
